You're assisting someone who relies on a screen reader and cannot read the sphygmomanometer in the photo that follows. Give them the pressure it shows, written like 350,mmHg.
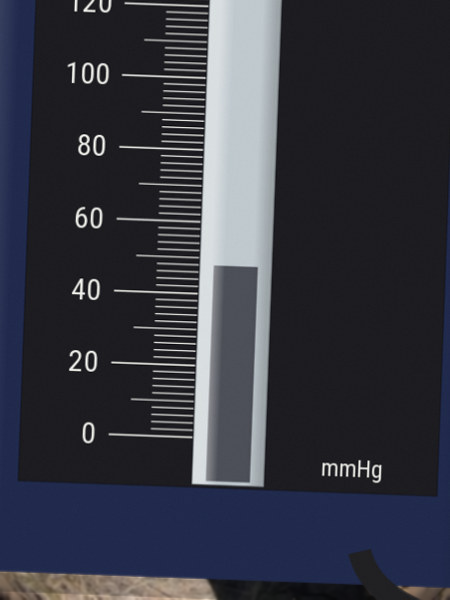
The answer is 48,mmHg
